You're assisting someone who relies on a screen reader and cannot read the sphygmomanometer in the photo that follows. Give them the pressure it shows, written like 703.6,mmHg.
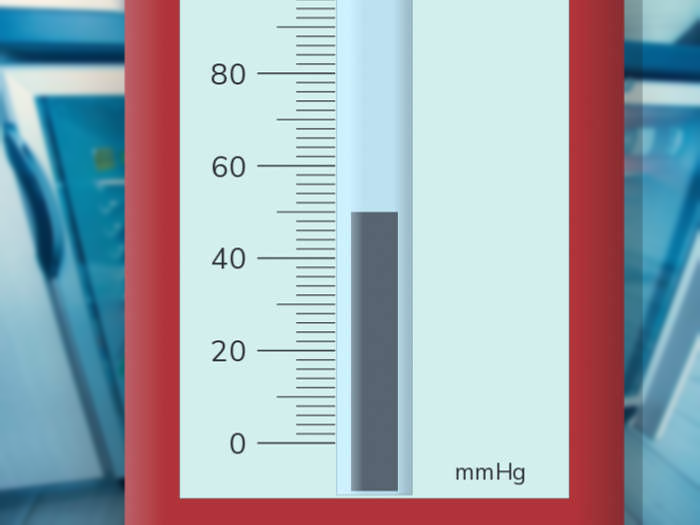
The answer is 50,mmHg
